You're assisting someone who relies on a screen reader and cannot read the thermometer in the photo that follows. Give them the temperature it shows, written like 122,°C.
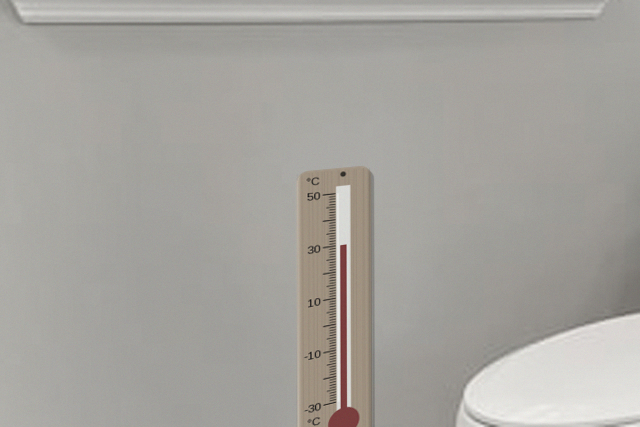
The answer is 30,°C
